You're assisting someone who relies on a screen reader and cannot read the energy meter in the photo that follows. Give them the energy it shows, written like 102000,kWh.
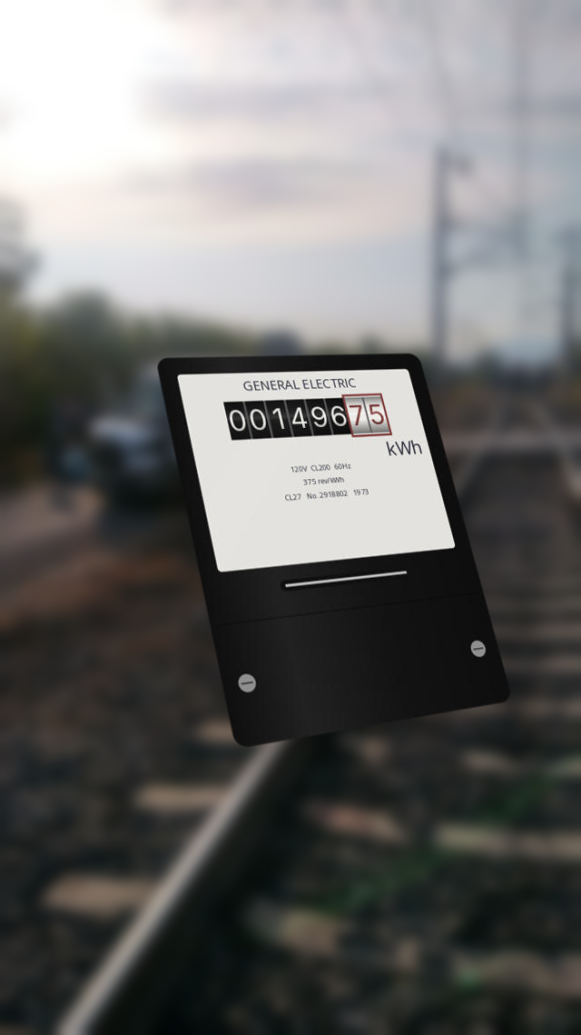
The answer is 1496.75,kWh
